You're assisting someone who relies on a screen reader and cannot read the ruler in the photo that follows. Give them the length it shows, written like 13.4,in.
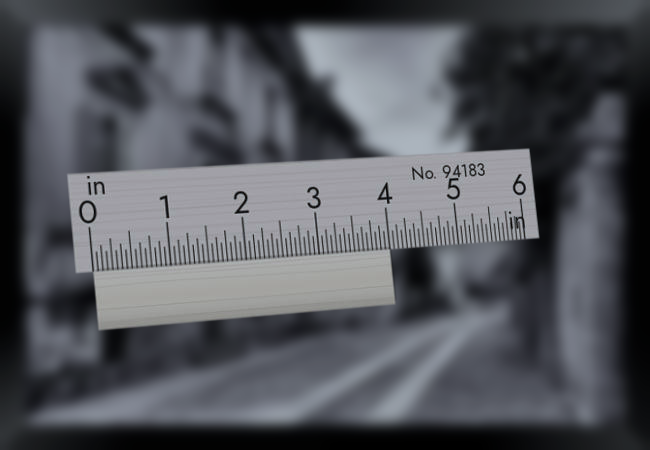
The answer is 4,in
